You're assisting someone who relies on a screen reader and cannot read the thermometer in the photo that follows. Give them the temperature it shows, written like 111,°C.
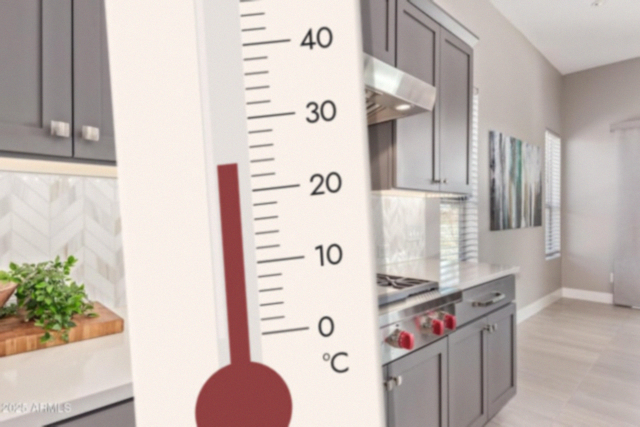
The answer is 24,°C
